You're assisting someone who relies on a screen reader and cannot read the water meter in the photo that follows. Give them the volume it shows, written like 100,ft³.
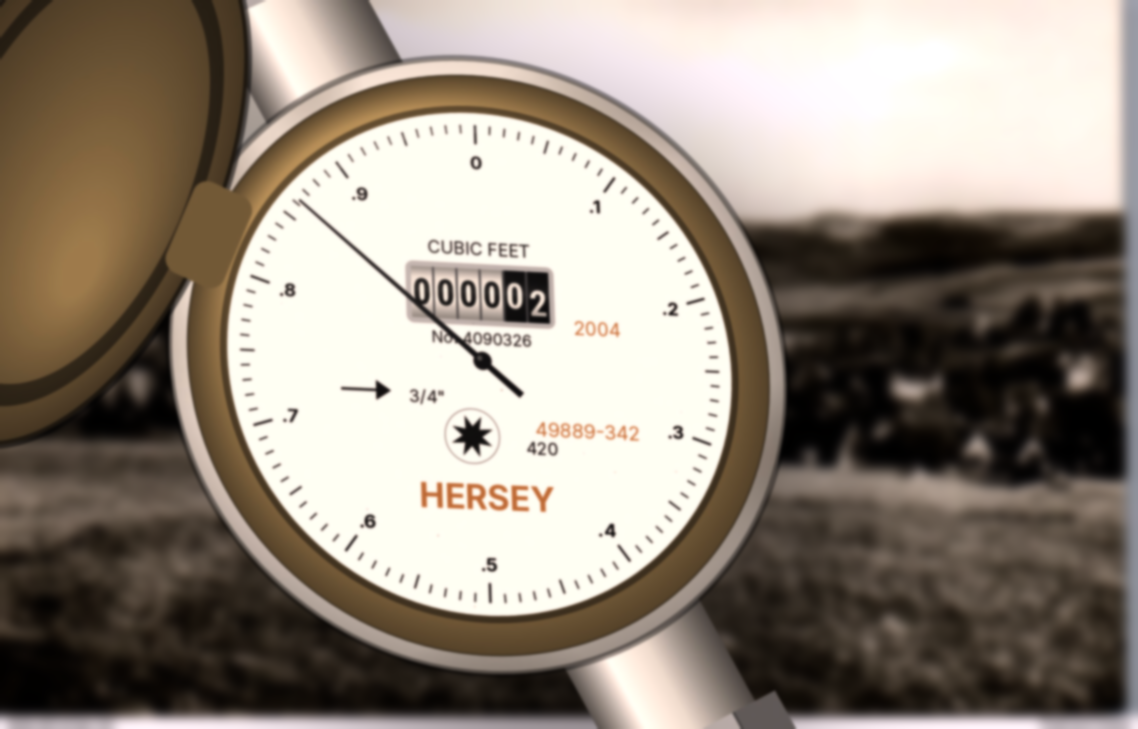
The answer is 1.86,ft³
